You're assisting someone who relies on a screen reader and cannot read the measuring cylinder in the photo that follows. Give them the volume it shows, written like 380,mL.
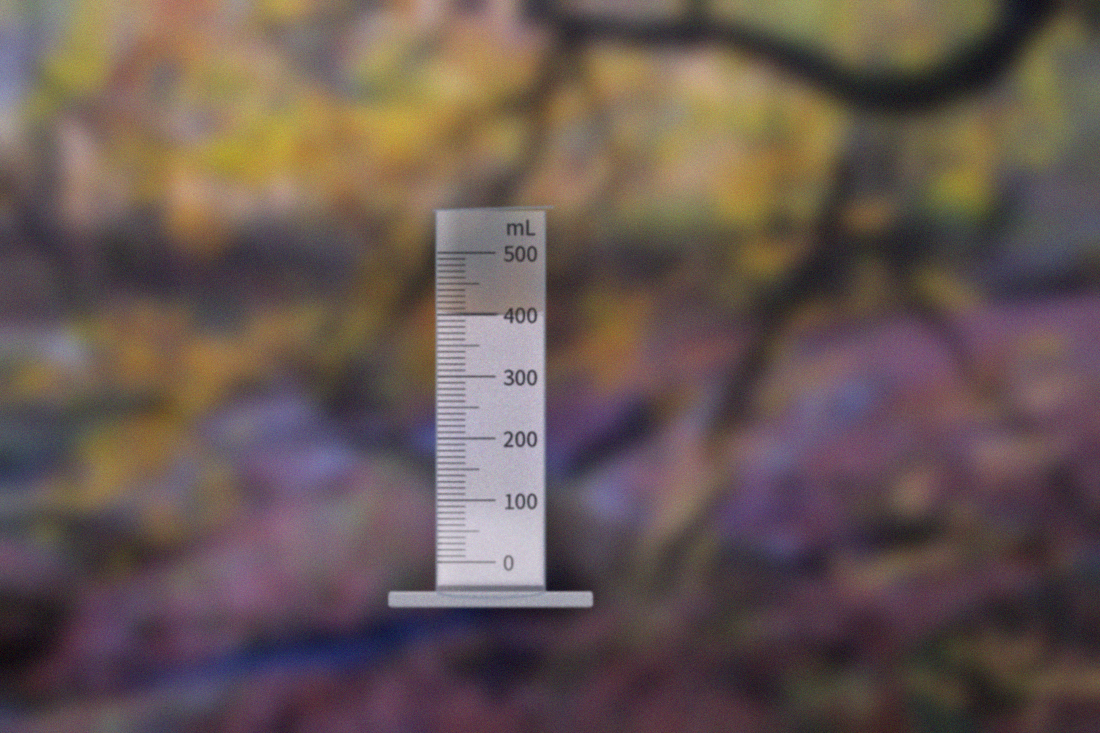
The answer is 400,mL
